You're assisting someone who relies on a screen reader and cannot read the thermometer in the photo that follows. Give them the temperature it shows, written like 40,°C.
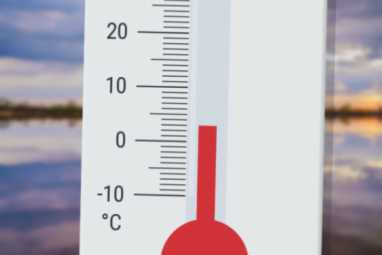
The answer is 3,°C
